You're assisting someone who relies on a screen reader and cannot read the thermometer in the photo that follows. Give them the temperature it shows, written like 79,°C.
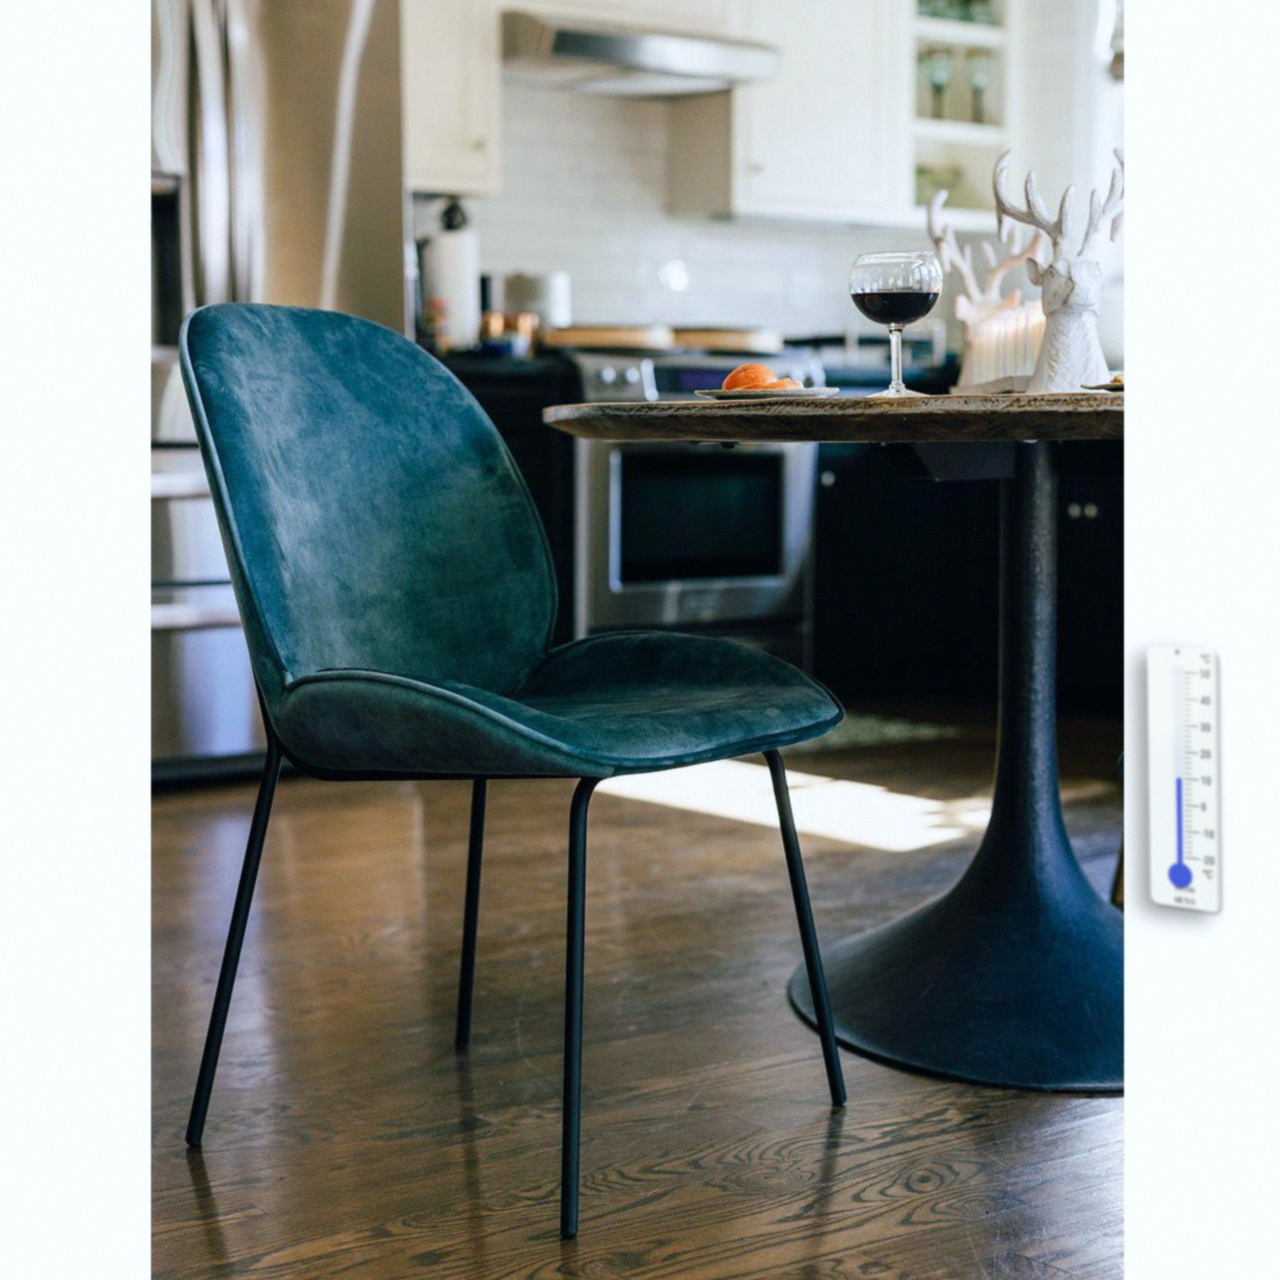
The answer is 10,°C
